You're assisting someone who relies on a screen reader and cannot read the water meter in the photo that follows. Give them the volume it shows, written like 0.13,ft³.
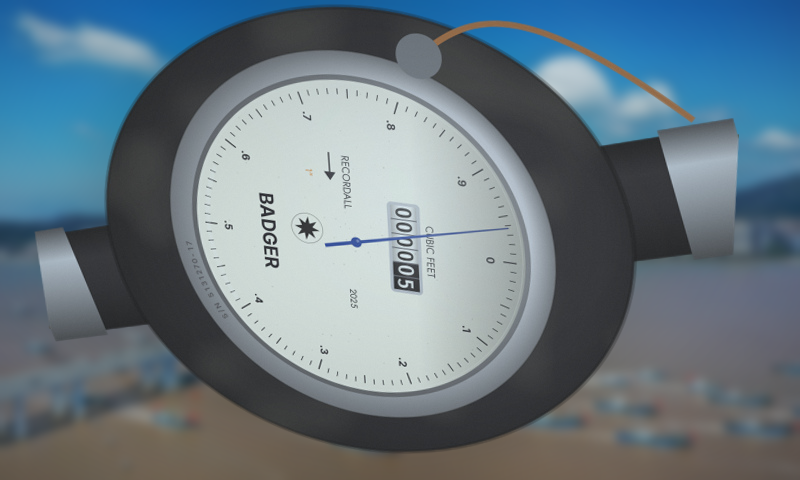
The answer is 4.96,ft³
